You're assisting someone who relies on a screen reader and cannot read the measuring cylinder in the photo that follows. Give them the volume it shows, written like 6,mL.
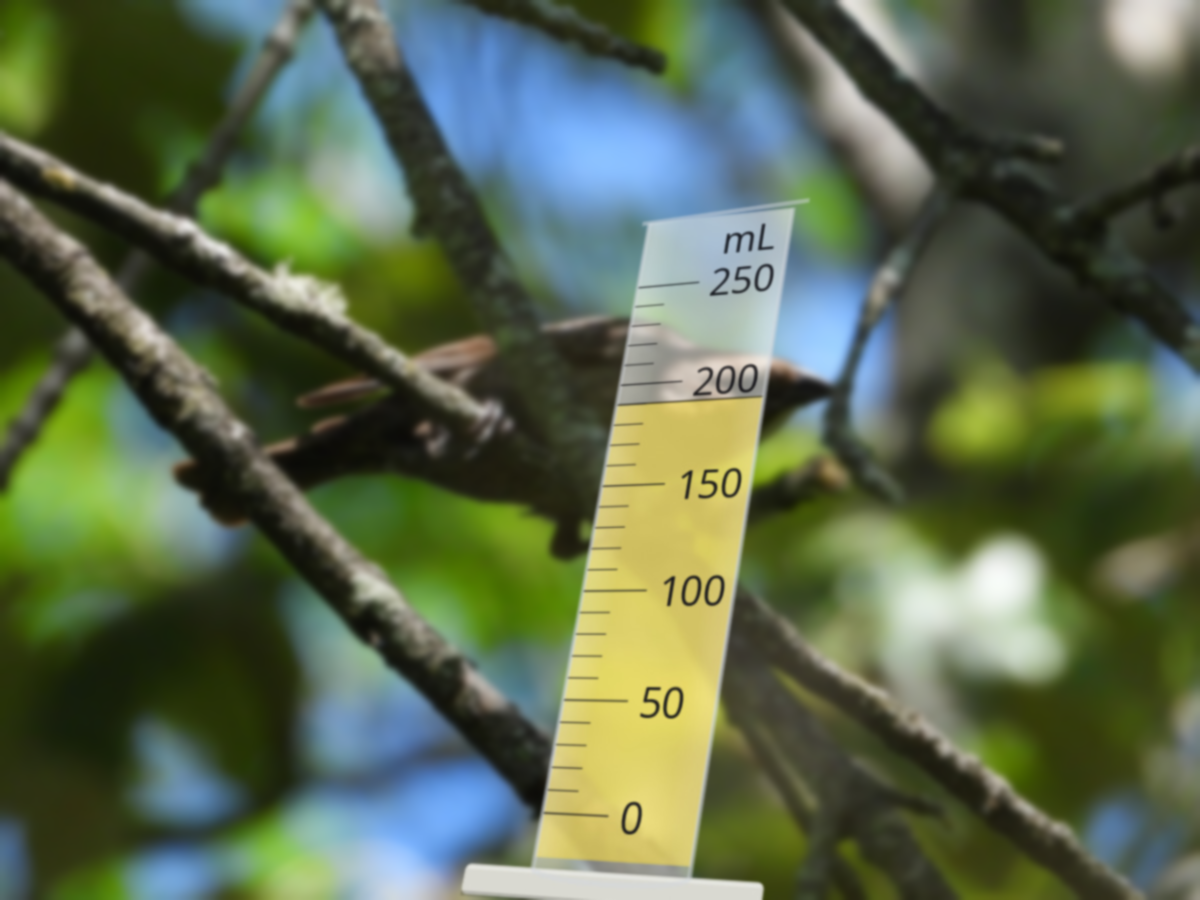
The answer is 190,mL
